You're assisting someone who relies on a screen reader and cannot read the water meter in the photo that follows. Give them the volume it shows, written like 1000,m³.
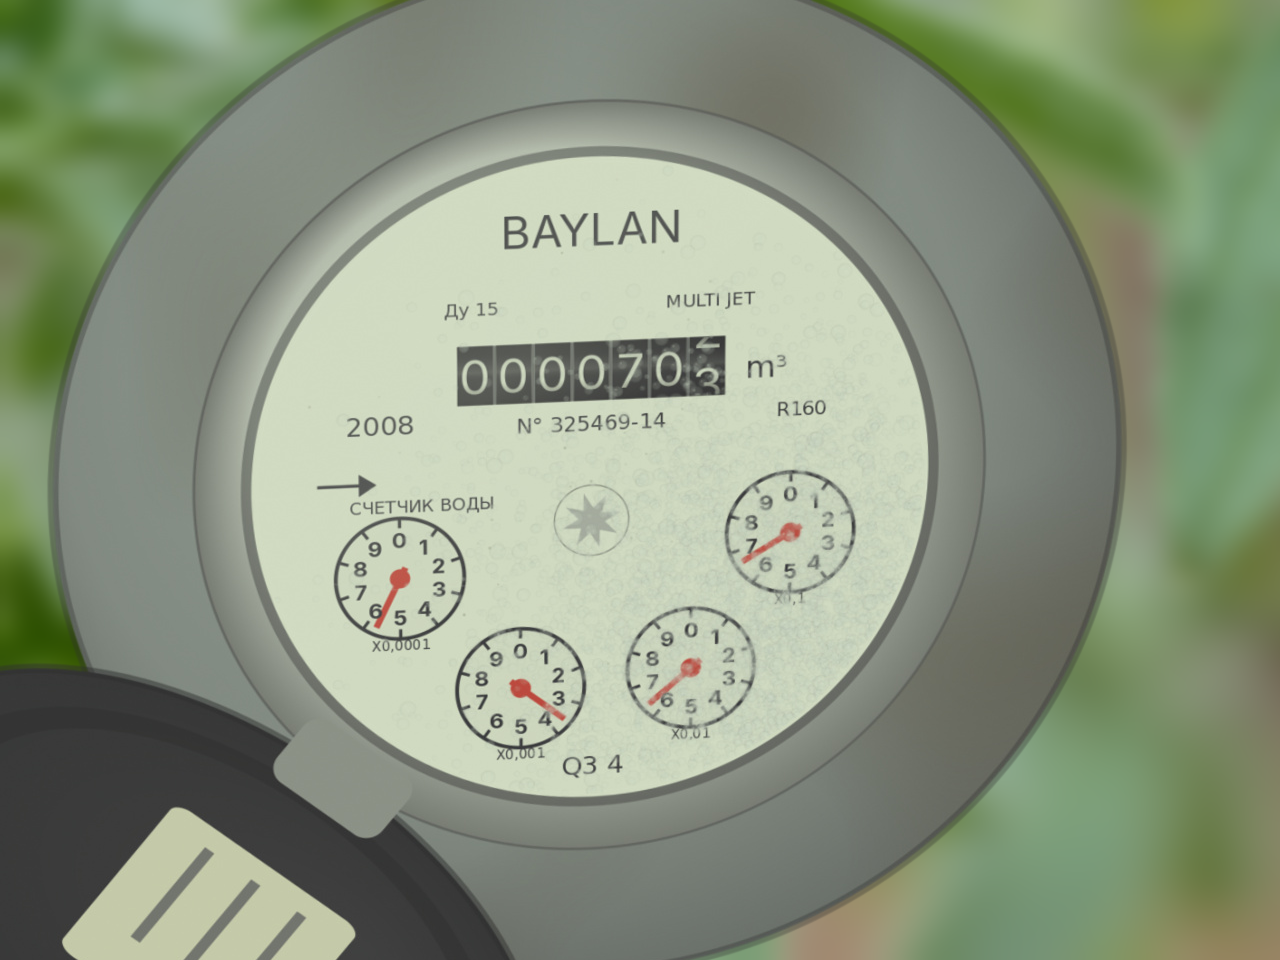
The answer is 702.6635,m³
